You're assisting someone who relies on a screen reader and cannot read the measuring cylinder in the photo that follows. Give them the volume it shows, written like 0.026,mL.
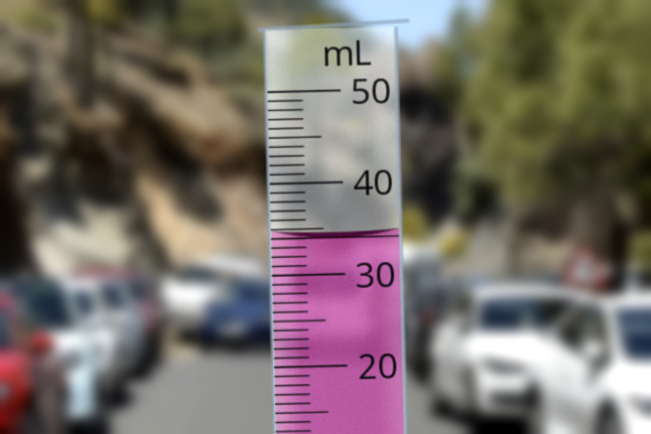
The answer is 34,mL
